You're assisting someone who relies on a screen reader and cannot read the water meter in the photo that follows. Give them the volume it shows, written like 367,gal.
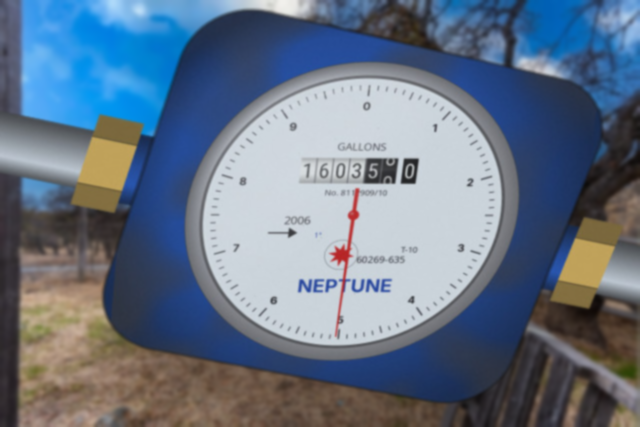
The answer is 1603585.0,gal
